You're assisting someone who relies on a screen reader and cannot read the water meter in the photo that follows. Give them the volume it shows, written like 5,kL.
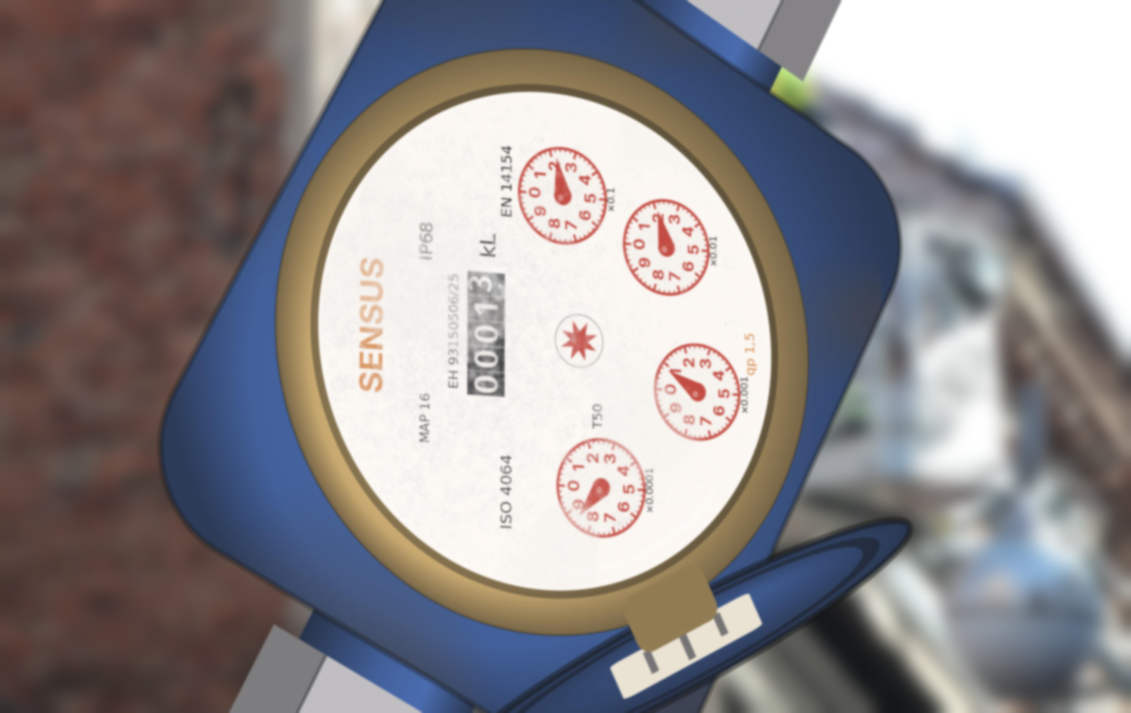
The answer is 13.2208,kL
